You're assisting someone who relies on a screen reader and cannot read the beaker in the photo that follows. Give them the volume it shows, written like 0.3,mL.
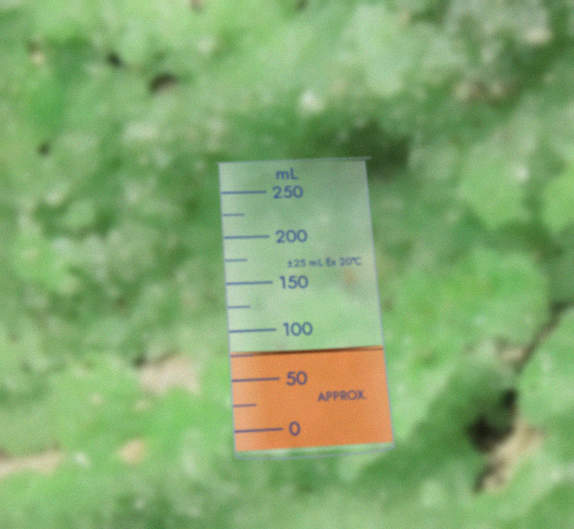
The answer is 75,mL
